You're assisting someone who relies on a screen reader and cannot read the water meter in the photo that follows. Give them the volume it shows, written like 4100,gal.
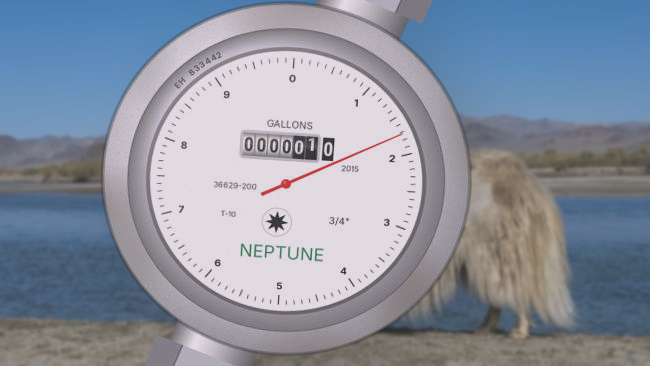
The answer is 11.7,gal
